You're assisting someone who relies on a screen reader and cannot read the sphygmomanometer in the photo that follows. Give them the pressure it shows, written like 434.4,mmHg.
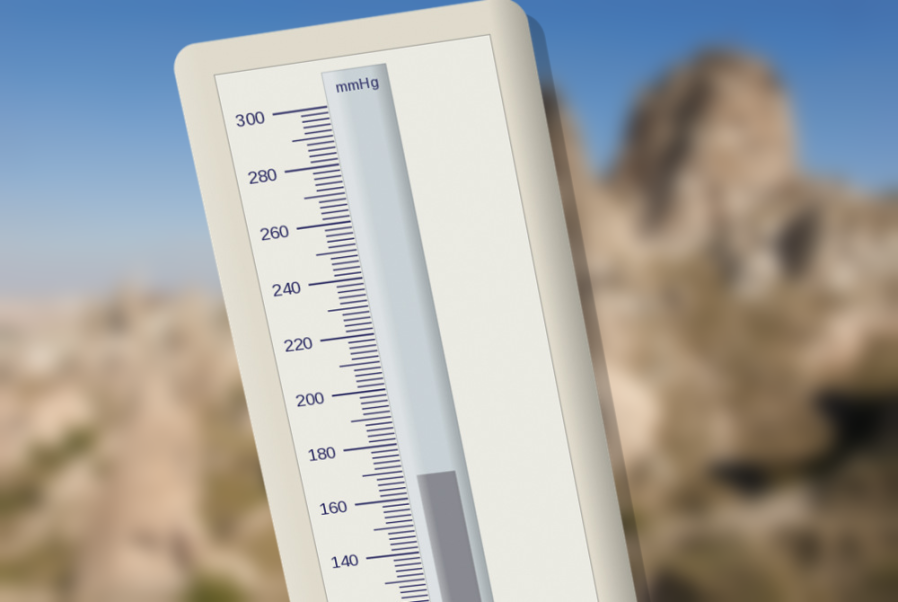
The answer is 168,mmHg
